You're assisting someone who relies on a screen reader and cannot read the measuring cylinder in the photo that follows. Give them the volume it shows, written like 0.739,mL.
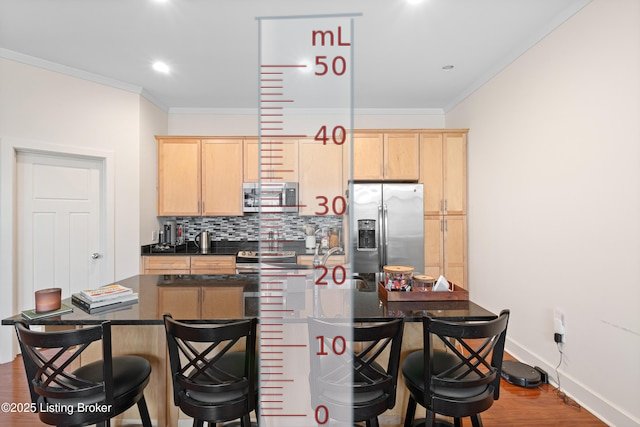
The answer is 21,mL
